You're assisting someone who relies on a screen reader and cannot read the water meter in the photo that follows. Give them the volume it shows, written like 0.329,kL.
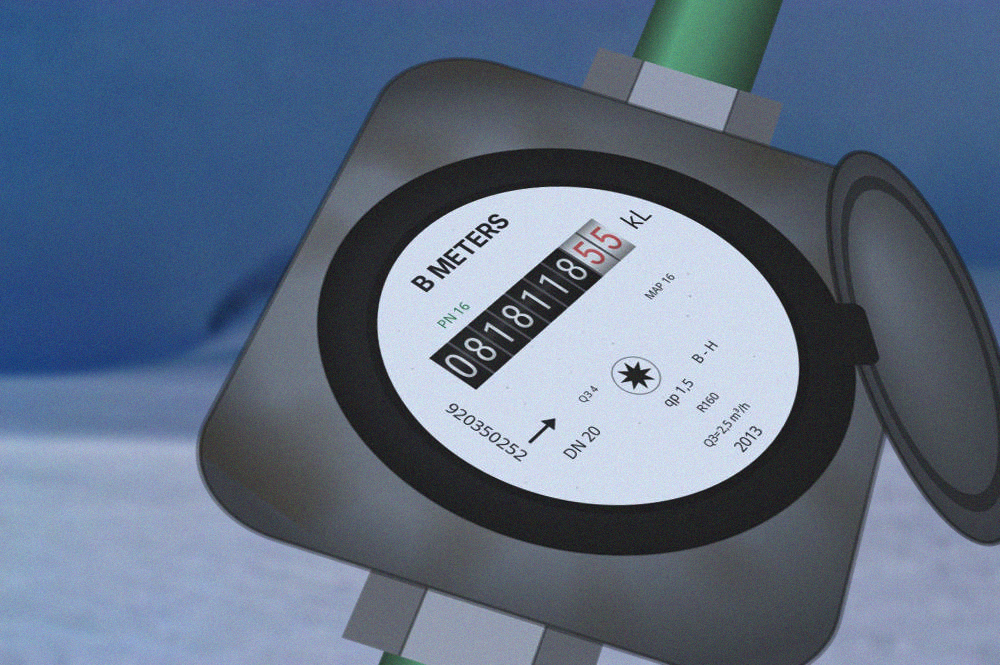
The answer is 818118.55,kL
